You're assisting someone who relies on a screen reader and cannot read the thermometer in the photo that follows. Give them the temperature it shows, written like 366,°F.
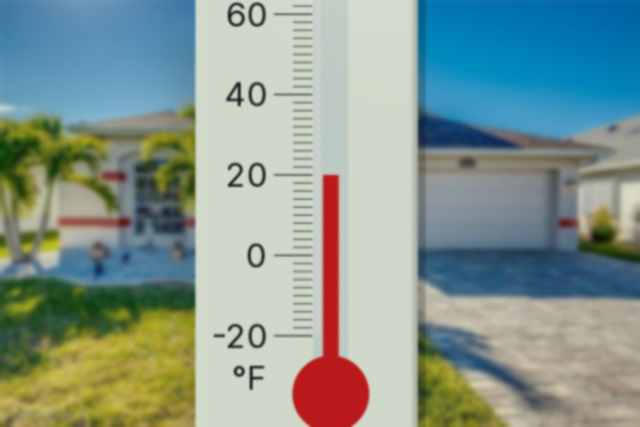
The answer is 20,°F
